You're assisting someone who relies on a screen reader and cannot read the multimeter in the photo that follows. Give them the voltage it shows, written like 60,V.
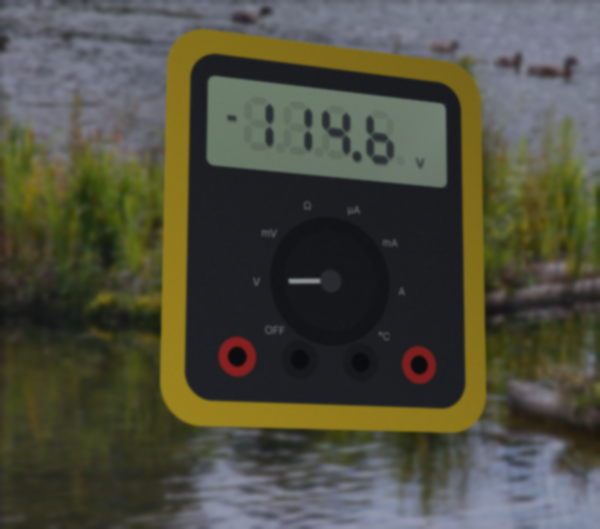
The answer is -114.6,V
